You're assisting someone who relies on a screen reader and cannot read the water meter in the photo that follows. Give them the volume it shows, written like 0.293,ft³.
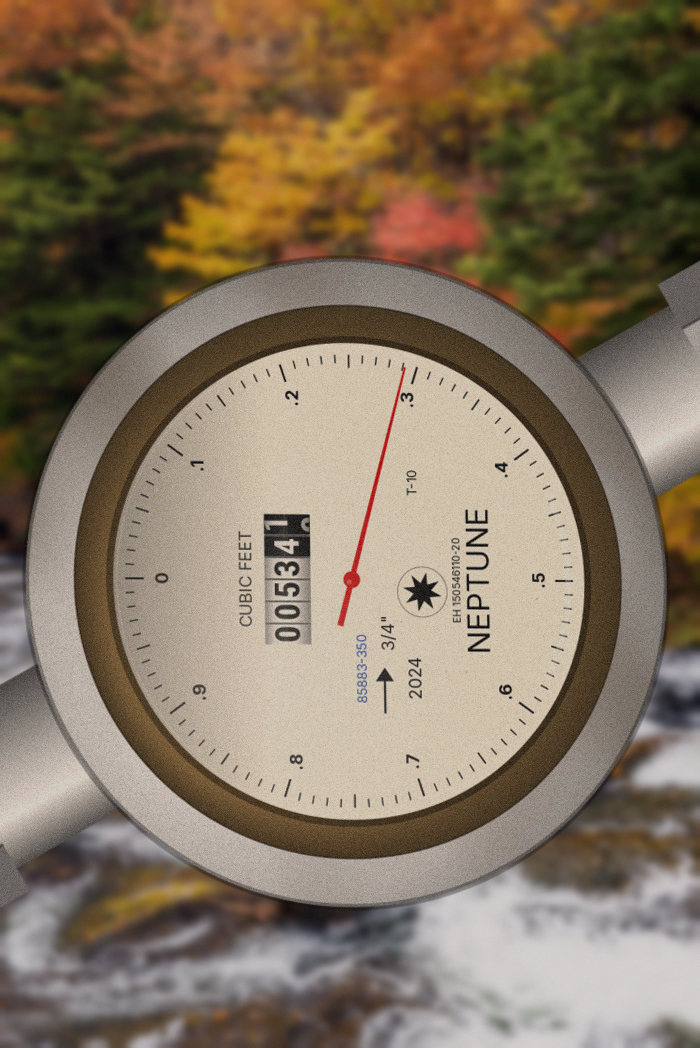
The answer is 5341.29,ft³
